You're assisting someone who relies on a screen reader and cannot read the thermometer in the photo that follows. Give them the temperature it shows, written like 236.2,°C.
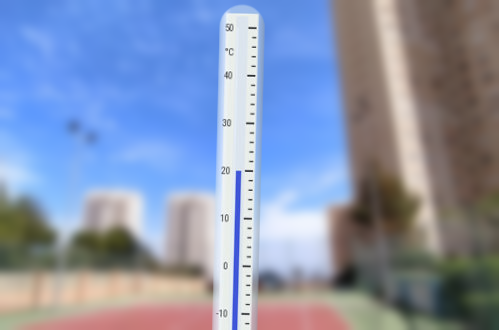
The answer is 20,°C
